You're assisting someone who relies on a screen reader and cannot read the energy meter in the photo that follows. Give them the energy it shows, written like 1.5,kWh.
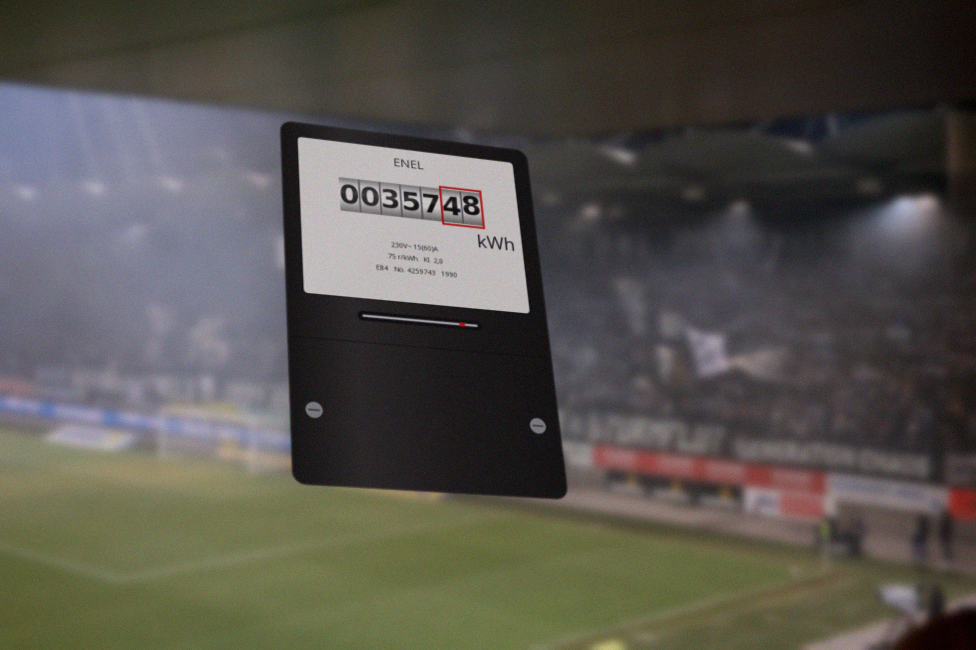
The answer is 357.48,kWh
